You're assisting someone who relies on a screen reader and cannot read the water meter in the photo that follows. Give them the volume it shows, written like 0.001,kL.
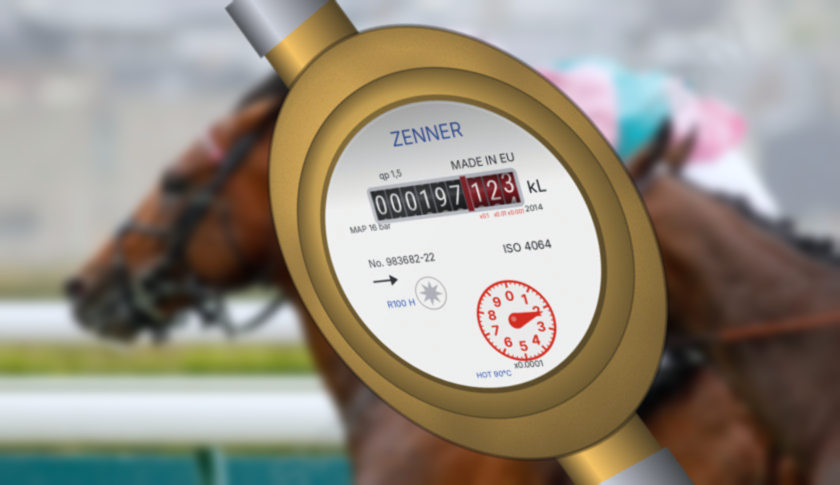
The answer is 197.1232,kL
